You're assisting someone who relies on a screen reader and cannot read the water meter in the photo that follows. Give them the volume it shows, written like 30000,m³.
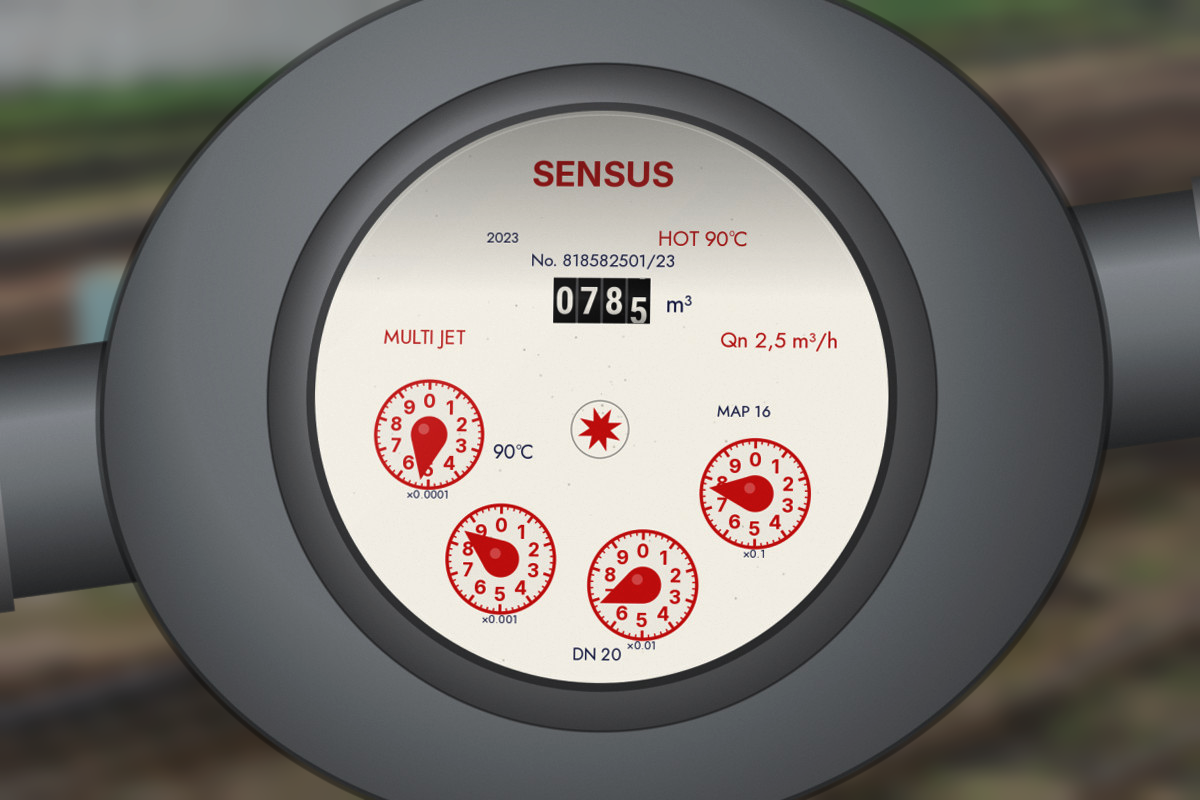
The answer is 784.7685,m³
